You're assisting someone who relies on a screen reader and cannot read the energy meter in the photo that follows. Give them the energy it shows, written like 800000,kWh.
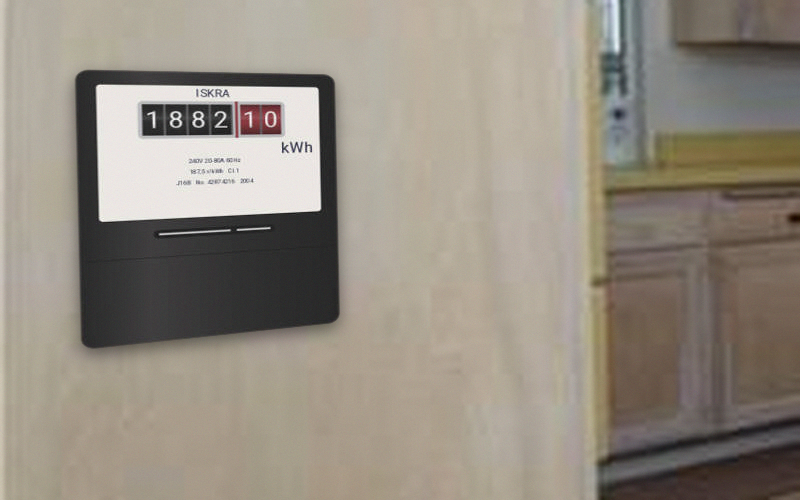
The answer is 1882.10,kWh
